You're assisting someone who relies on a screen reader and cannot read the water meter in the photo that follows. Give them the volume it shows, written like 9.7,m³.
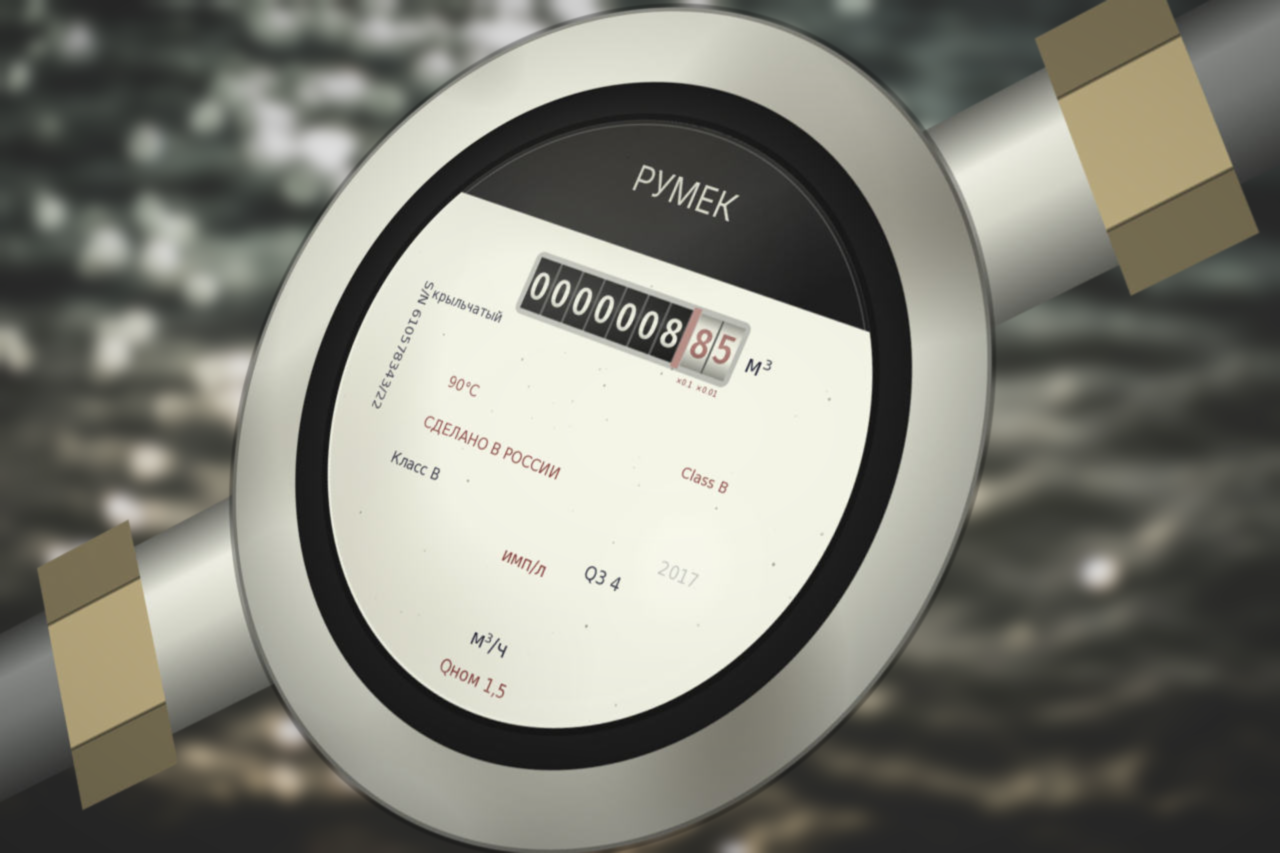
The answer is 8.85,m³
